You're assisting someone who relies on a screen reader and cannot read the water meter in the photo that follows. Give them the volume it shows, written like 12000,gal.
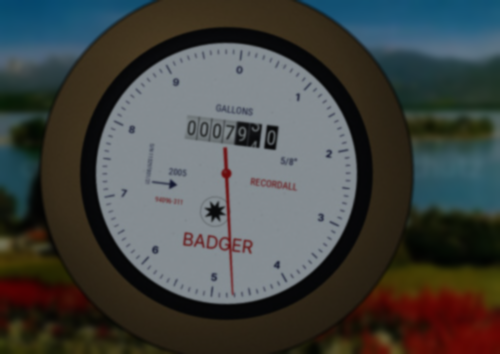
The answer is 7934.7,gal
